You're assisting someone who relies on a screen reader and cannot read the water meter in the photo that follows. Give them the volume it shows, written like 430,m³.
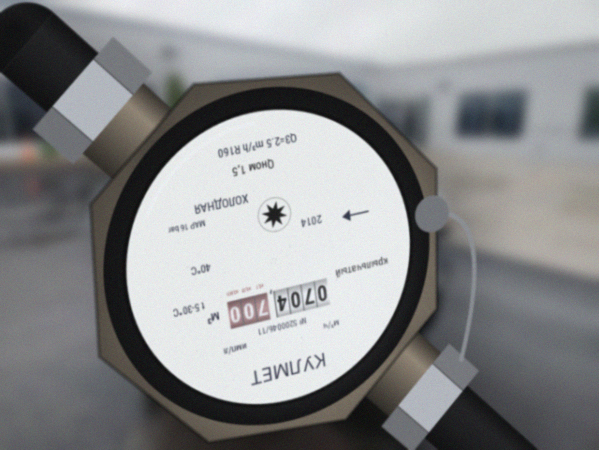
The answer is 704.700,m³
